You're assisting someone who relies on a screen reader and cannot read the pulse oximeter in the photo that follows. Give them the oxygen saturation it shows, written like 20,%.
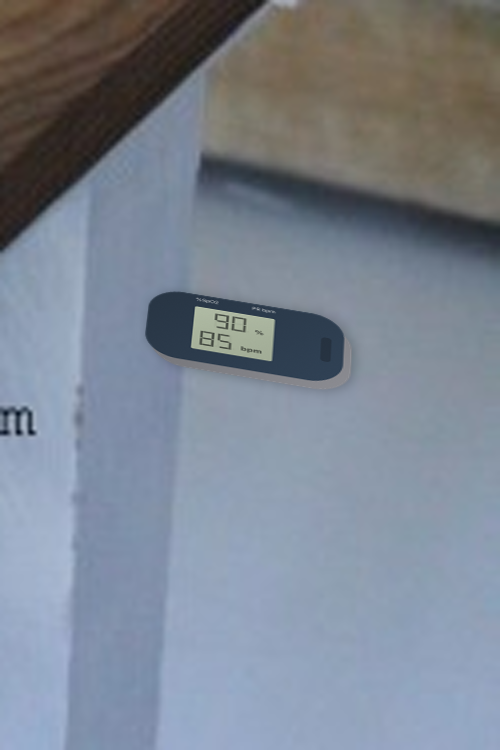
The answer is 90,%
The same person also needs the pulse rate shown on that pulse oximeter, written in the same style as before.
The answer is 85,bpm
